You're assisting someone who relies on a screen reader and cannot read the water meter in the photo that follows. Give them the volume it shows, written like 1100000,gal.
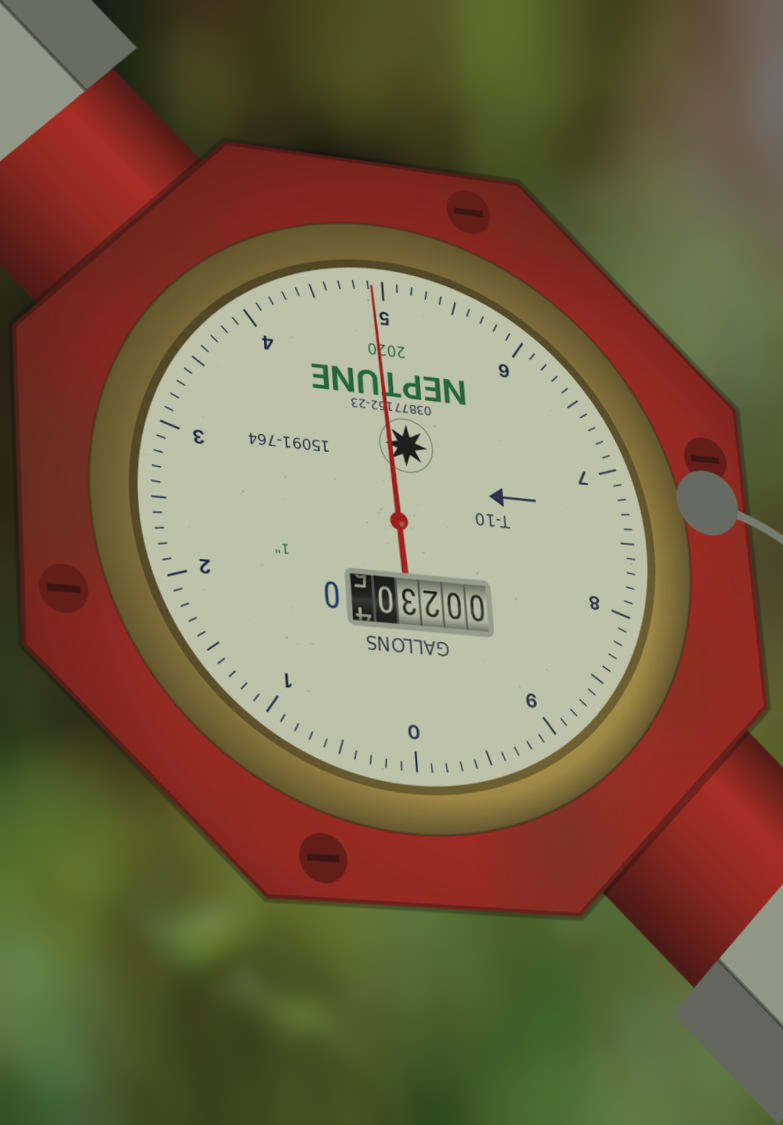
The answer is 23044.9,gal
